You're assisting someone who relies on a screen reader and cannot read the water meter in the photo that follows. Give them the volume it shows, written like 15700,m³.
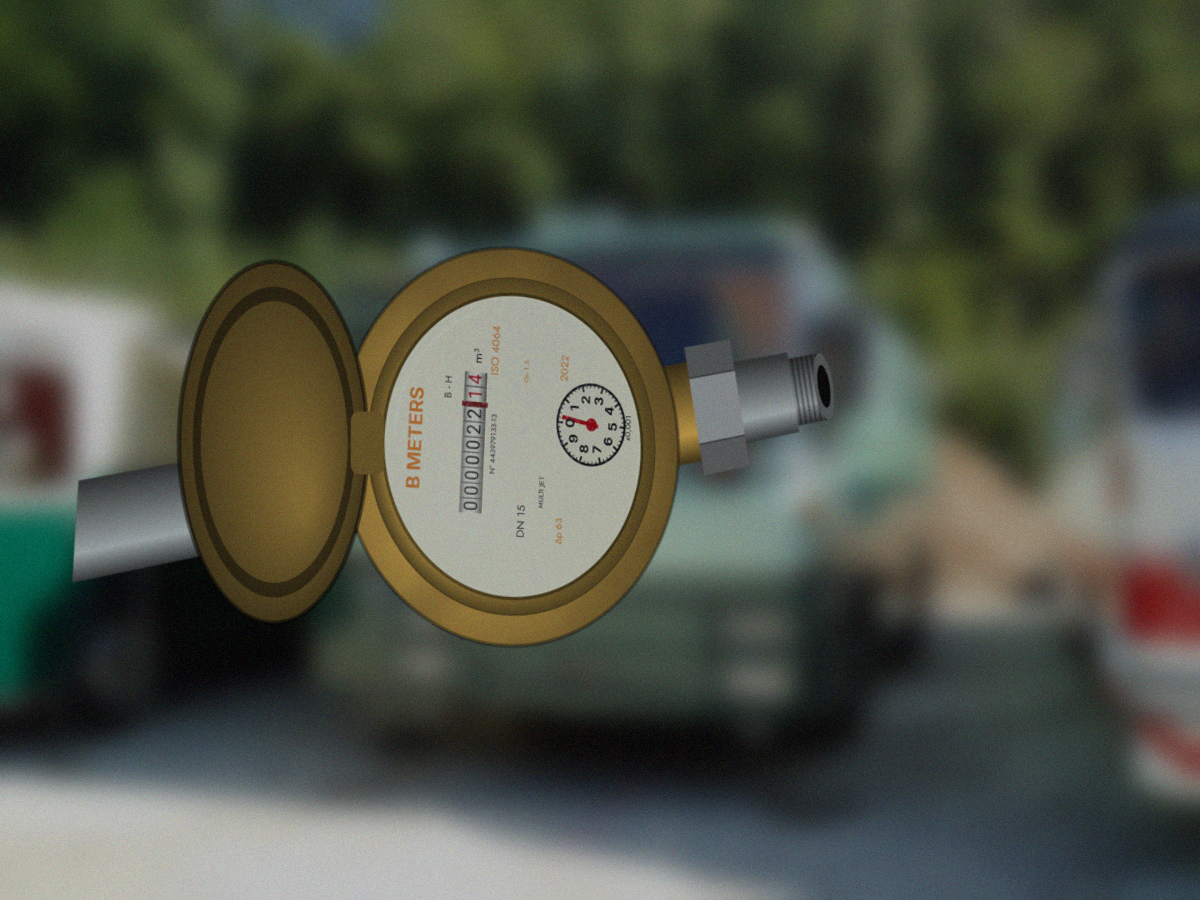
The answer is 22.140,m³
